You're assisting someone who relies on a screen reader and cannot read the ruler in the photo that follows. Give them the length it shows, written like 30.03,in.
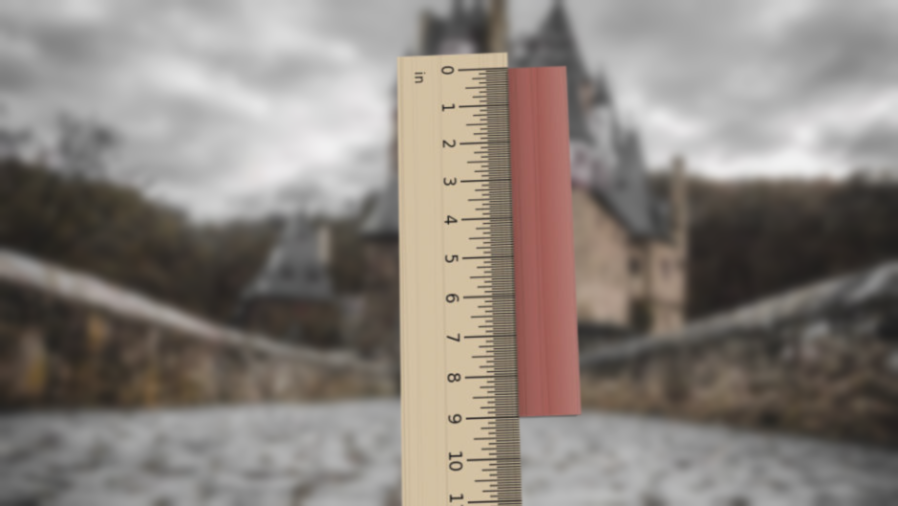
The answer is 9,in
